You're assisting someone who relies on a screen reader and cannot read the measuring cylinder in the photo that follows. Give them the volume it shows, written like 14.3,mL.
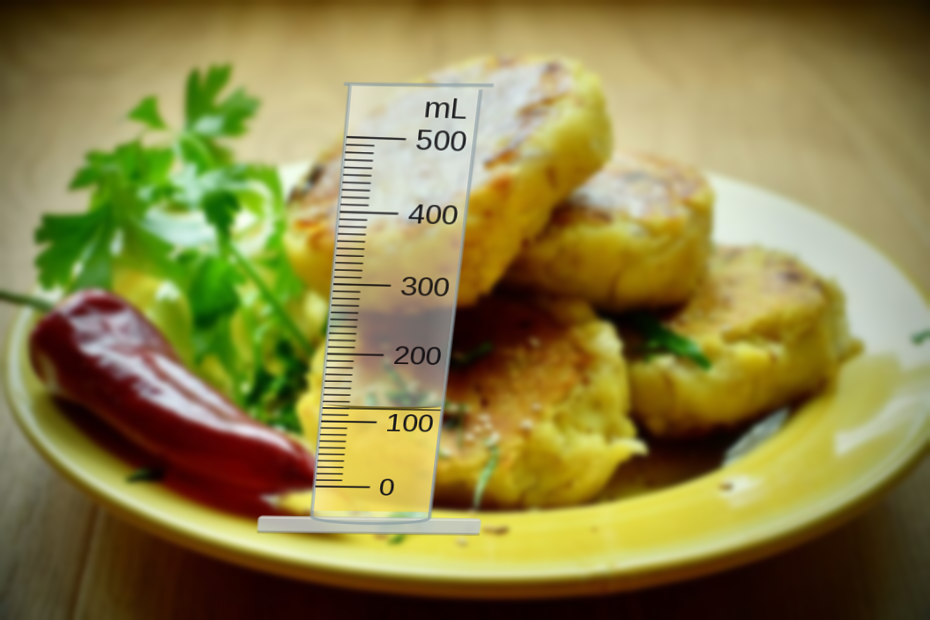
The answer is 120,mL
